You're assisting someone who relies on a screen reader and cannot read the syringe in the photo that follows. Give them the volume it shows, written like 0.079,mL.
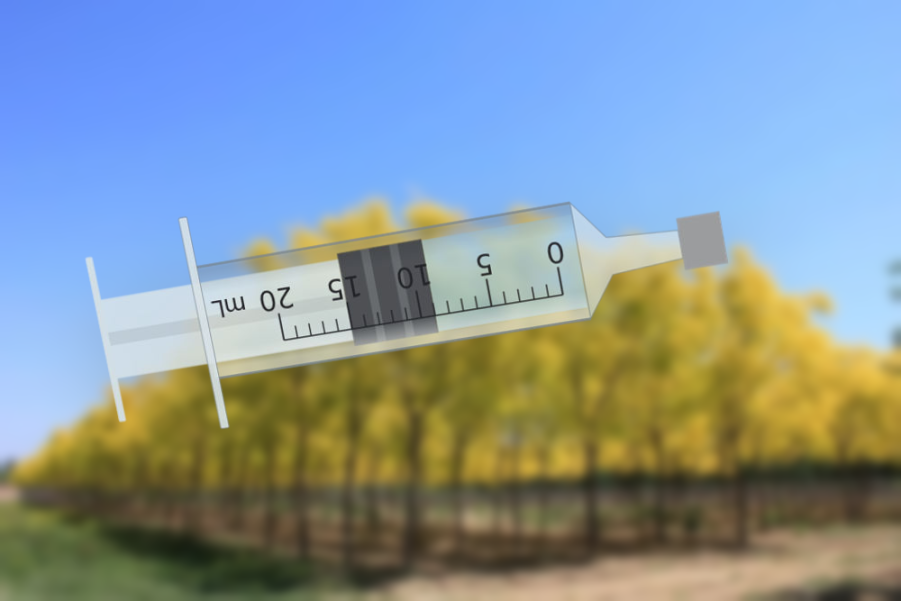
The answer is 9,mL
